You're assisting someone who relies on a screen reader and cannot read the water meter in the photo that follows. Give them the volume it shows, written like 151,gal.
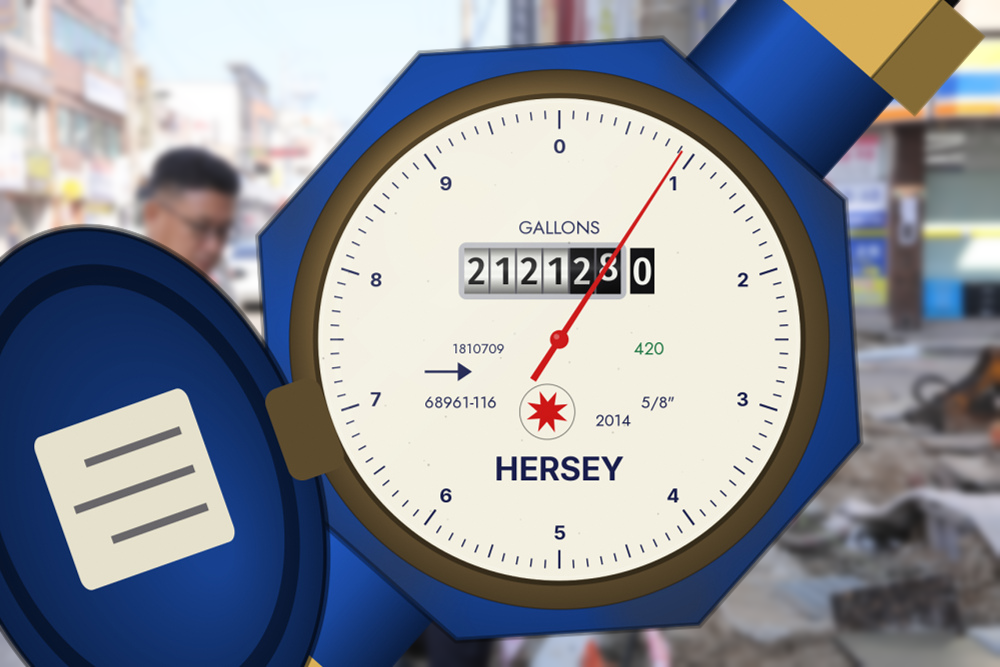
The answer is 2121280.9,gal
